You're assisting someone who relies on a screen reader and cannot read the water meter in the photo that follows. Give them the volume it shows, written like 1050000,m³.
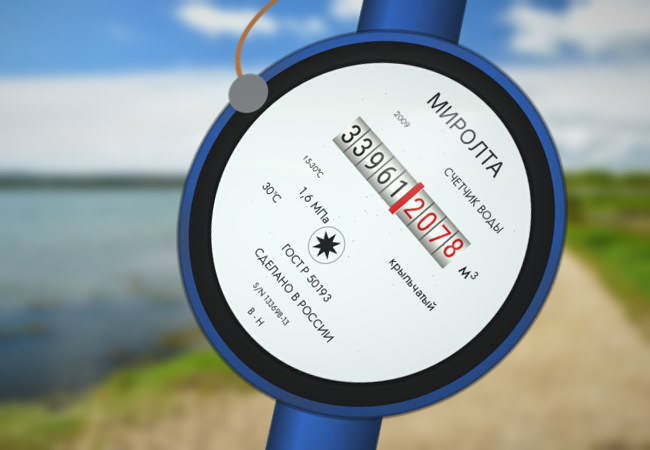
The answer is 33961.2078,m³
